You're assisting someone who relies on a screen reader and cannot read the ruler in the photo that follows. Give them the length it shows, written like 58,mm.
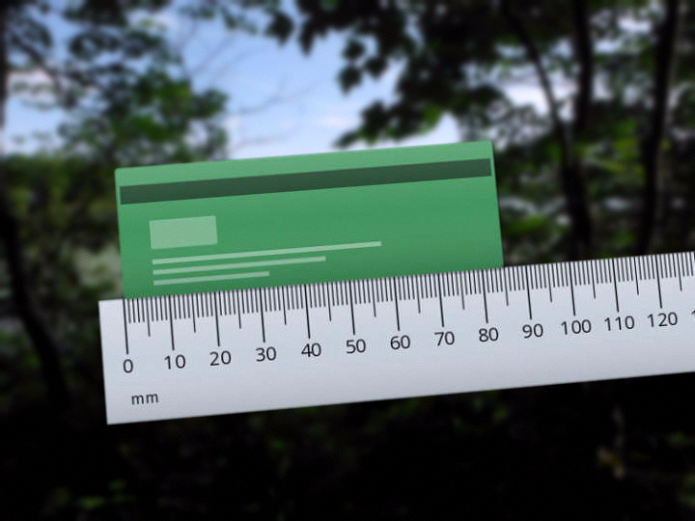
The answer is 85,mm
